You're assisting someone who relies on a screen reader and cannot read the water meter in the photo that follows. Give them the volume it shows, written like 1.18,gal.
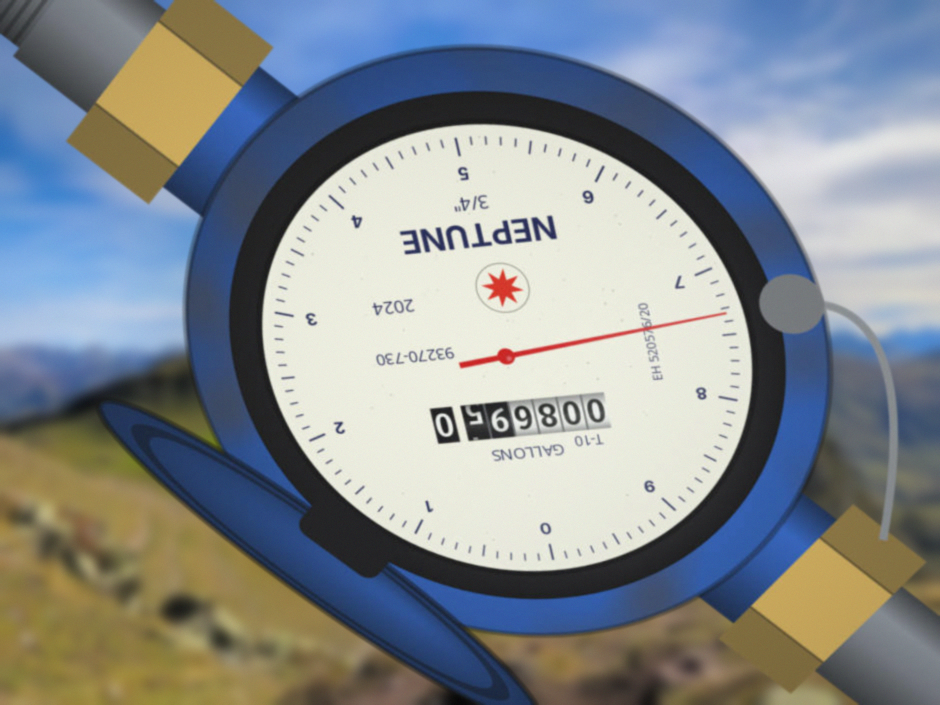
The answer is 86947.3,gal
